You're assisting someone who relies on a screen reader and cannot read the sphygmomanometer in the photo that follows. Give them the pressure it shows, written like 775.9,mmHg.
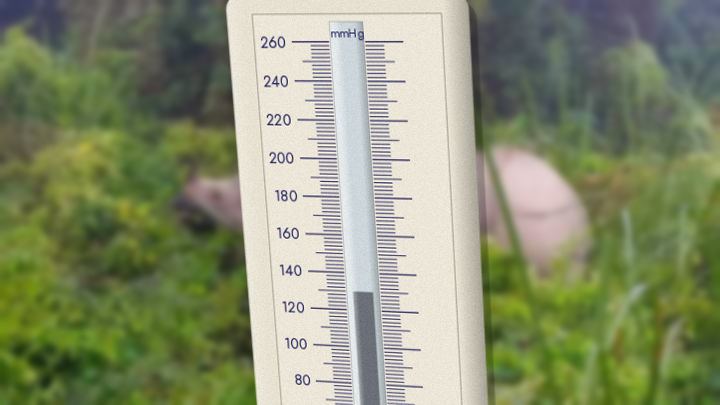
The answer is 130,mmHg
